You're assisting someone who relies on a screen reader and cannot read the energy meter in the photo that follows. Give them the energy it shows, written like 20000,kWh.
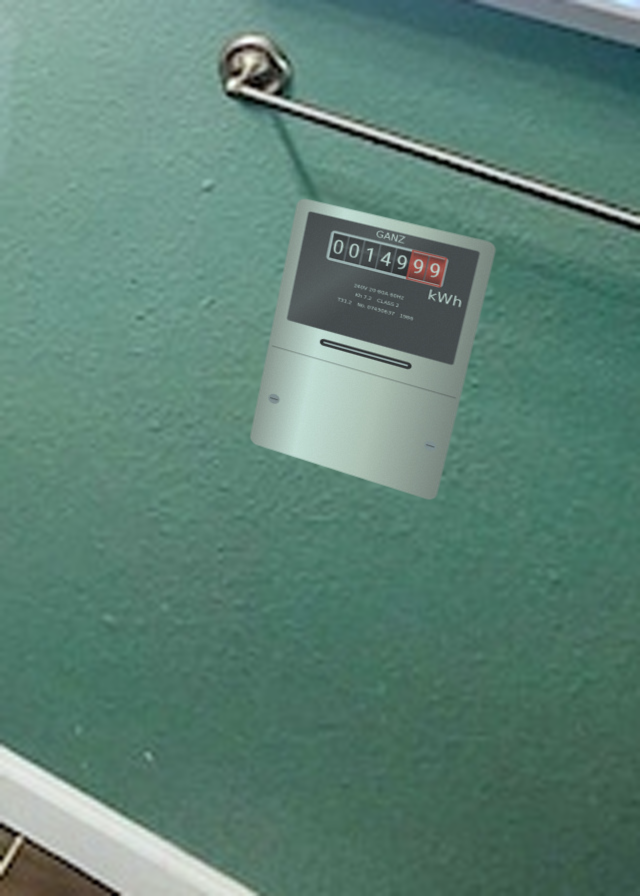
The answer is 149.99,kWh
